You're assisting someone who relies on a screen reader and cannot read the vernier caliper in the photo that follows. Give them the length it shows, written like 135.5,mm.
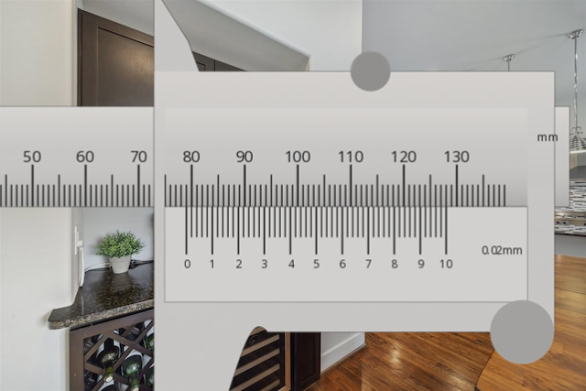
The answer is 79.0,mm
